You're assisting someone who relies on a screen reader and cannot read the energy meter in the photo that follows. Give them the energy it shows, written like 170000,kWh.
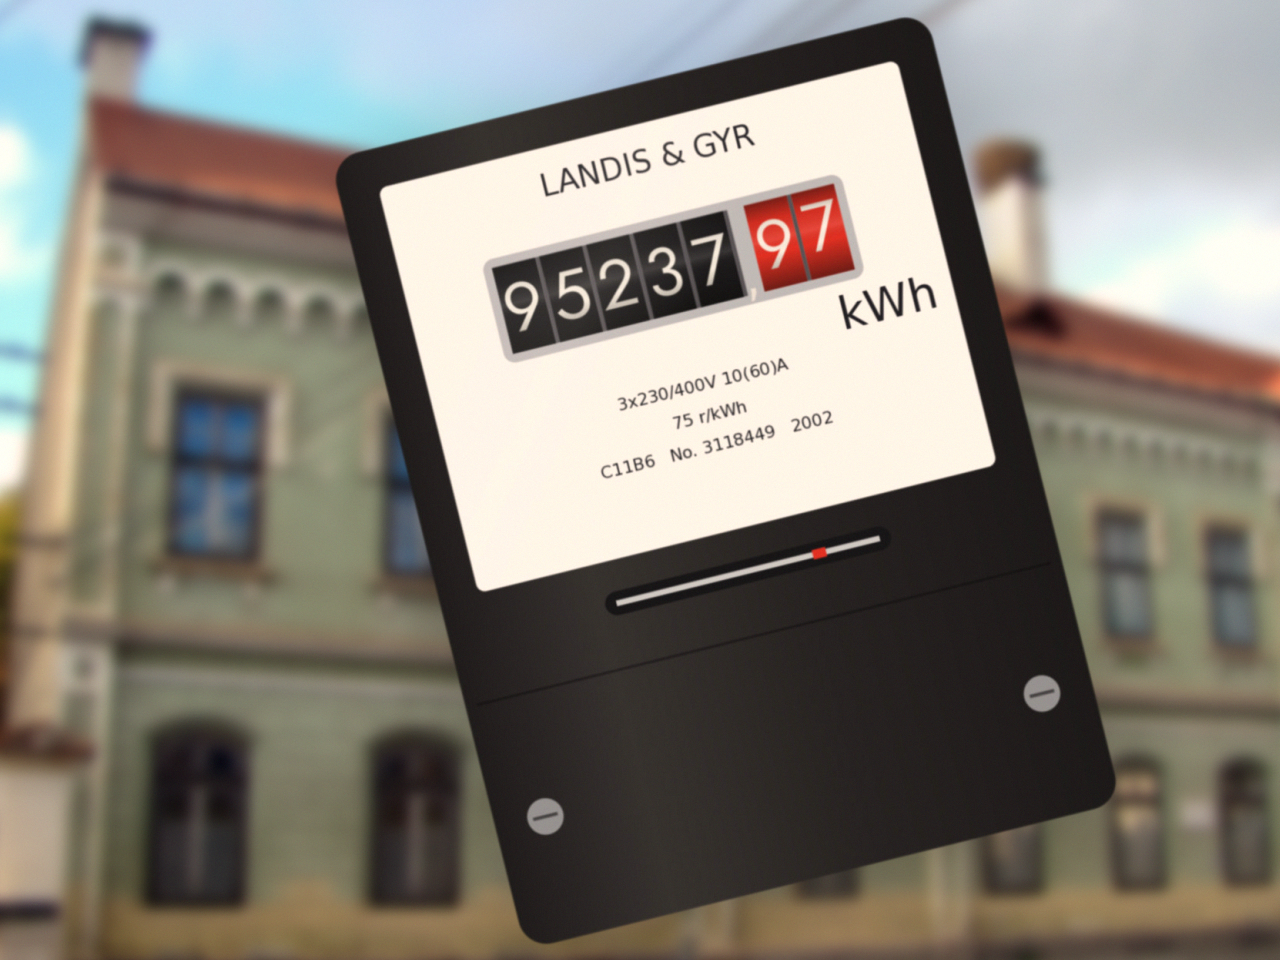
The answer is 95237.97,kWh
